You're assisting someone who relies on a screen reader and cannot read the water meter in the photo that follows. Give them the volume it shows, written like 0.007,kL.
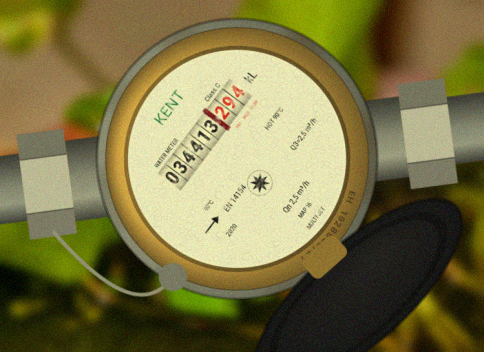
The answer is 34413.294,kL
